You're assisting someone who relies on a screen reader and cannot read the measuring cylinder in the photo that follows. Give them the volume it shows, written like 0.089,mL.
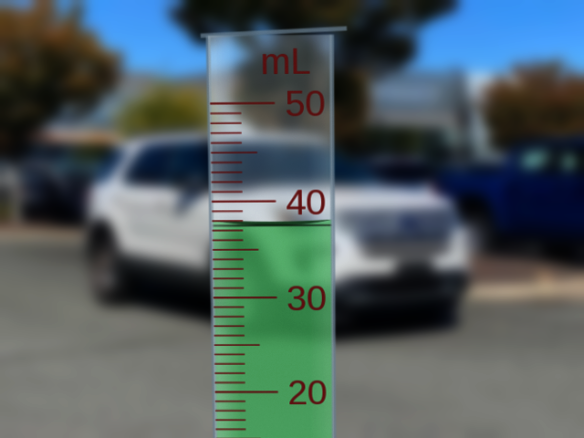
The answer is 37.5,mL
